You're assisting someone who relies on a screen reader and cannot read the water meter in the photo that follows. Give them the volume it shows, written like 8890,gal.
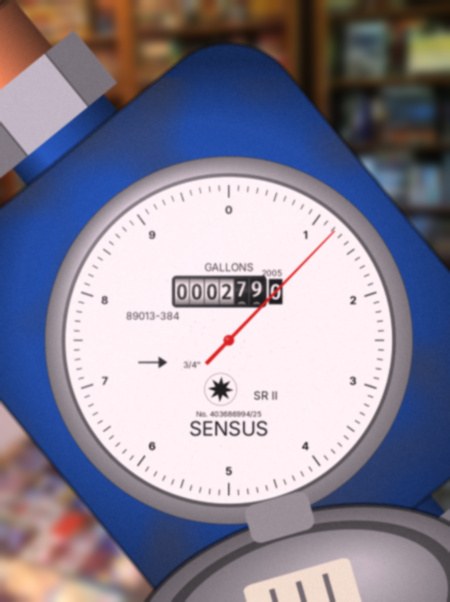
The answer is 2791.2,gal
